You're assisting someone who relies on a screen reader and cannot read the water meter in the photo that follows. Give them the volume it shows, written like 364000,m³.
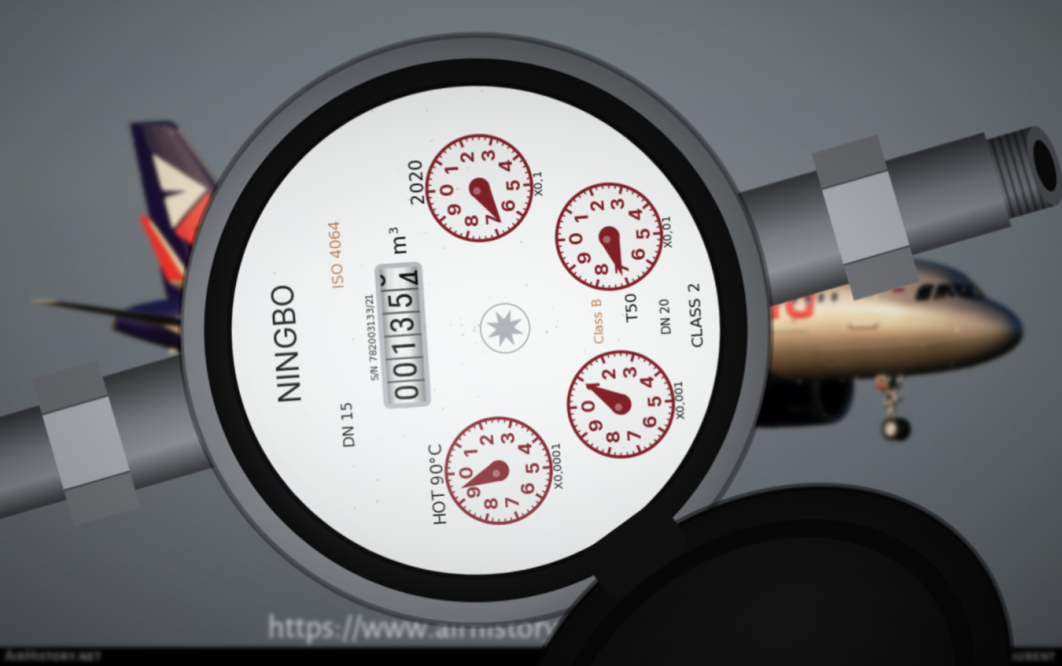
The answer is 1353.6709,m³
